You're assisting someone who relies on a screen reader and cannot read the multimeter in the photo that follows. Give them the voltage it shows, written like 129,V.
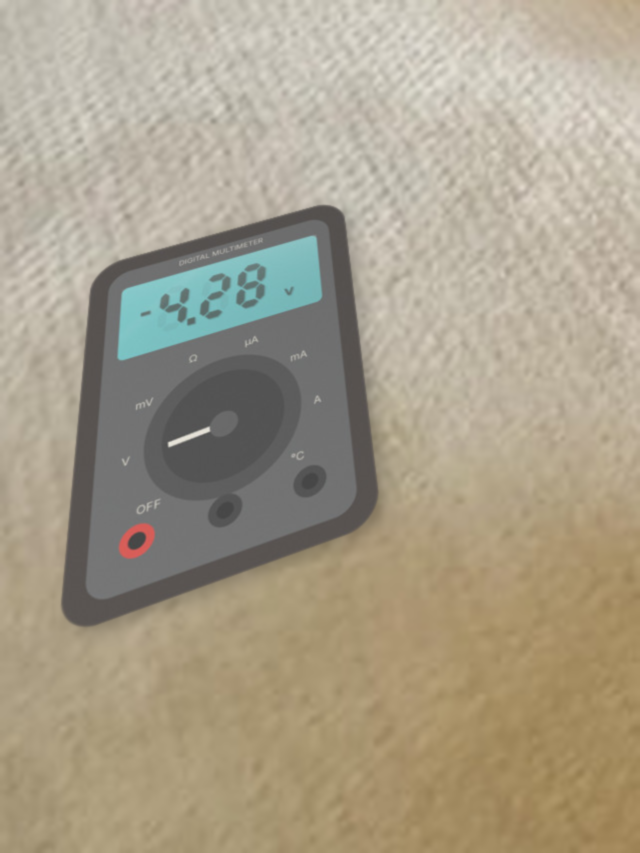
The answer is -4.28,V
